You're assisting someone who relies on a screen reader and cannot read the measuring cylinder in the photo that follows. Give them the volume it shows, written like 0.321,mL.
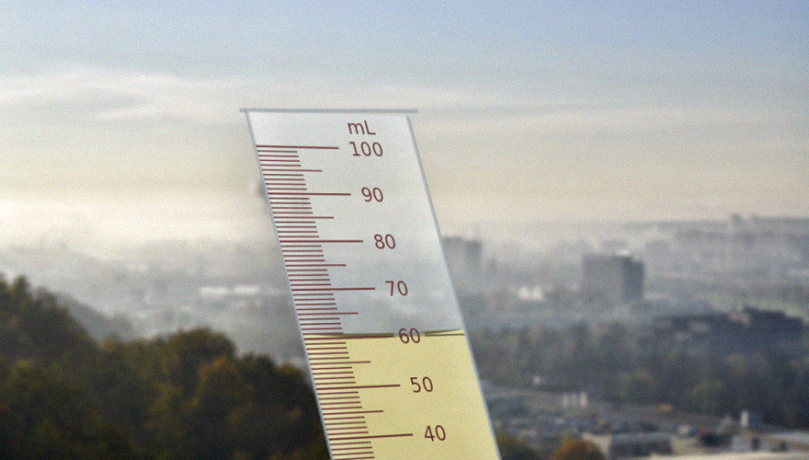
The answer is 60,mL
